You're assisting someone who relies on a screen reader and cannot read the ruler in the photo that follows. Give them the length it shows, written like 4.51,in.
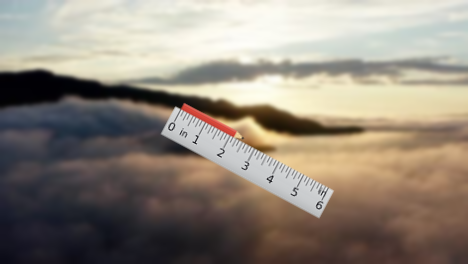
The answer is 2.5,in
